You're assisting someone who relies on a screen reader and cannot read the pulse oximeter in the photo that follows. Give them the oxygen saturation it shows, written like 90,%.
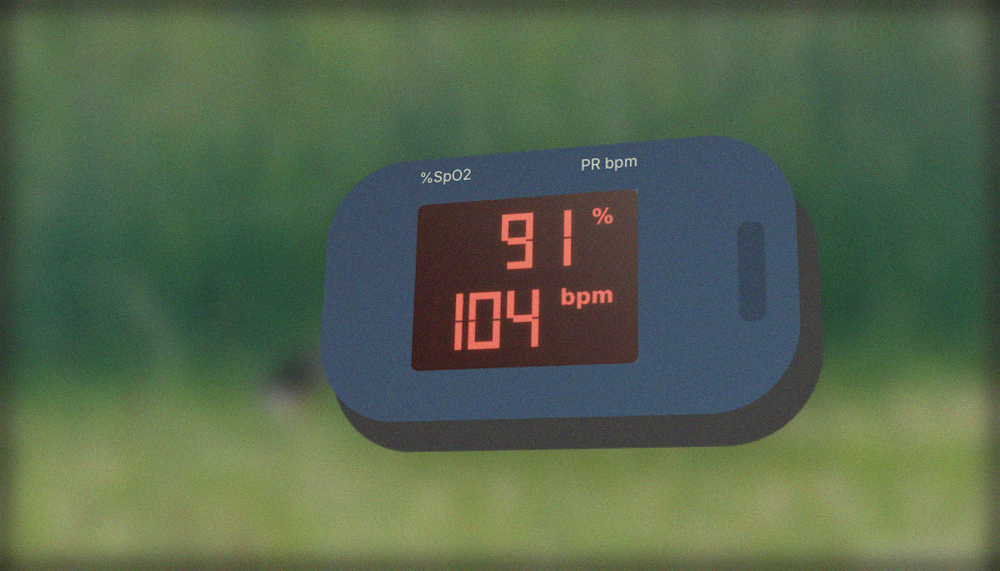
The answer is 91,%
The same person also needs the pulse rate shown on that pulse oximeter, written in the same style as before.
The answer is 104,bpm
